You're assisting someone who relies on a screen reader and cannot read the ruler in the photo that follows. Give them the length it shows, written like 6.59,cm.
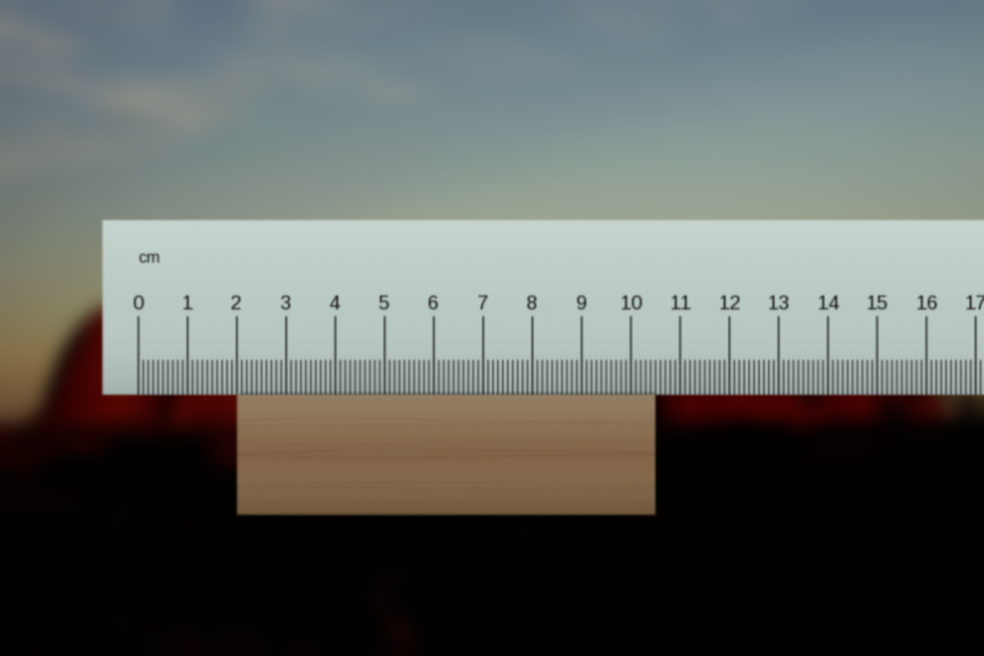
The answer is 8.5,cm
